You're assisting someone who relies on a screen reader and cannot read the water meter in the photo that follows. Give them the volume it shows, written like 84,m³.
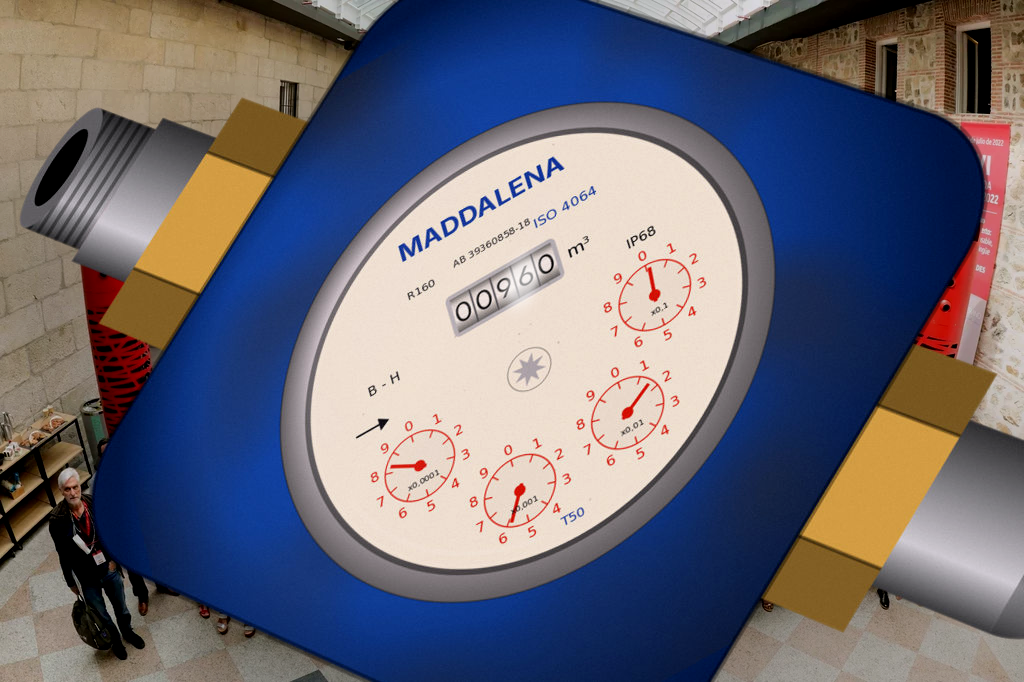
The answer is 960.0158,m³
